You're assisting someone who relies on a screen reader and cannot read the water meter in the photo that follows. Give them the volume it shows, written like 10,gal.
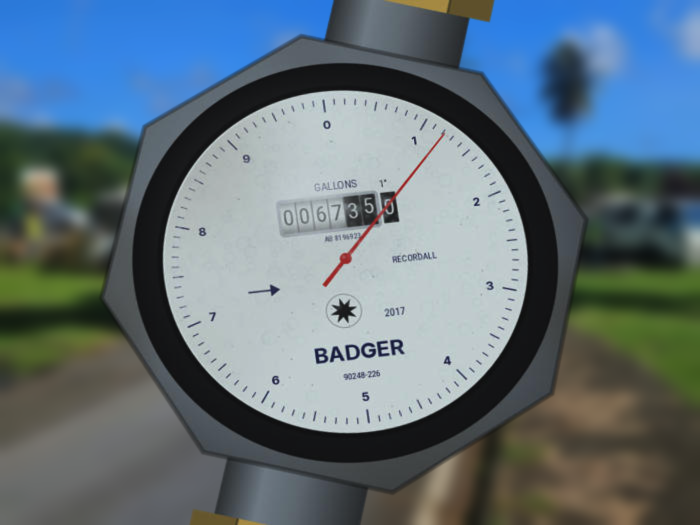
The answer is 67351.2,gal
